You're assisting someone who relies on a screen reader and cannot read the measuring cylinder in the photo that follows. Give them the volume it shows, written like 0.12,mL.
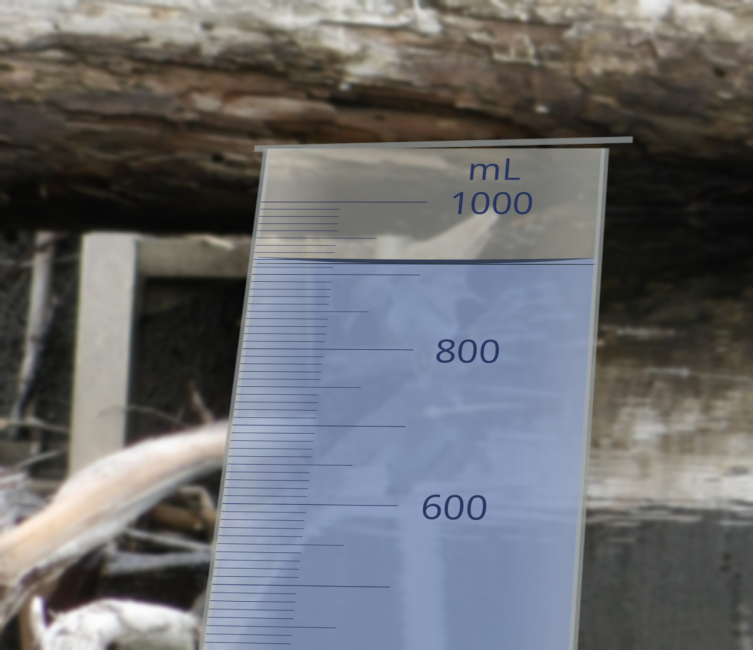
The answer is 915,mL
